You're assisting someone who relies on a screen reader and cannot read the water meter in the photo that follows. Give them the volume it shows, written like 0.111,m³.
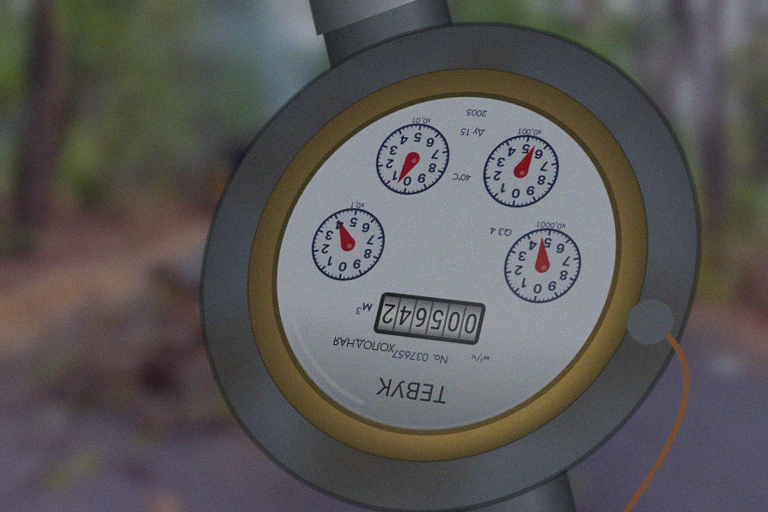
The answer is 5642.4054,m³
